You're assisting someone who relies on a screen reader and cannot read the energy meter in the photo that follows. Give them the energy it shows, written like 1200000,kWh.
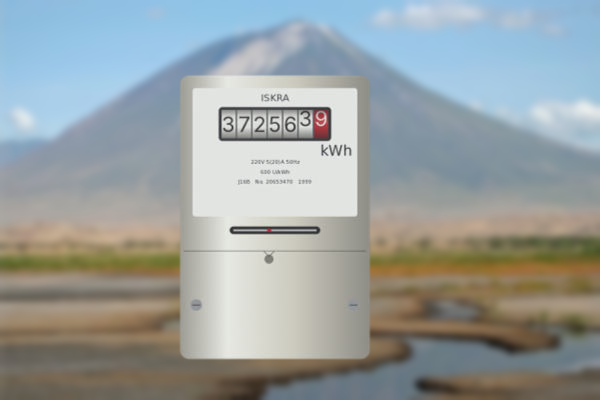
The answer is 372563.9,kWh
